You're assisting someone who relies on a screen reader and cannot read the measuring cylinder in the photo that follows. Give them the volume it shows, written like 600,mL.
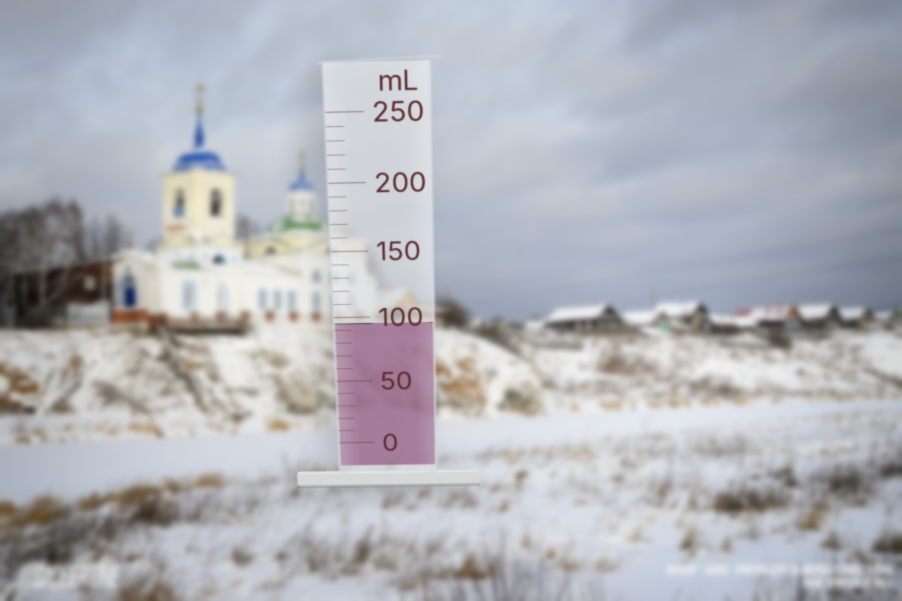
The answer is 95,mL
